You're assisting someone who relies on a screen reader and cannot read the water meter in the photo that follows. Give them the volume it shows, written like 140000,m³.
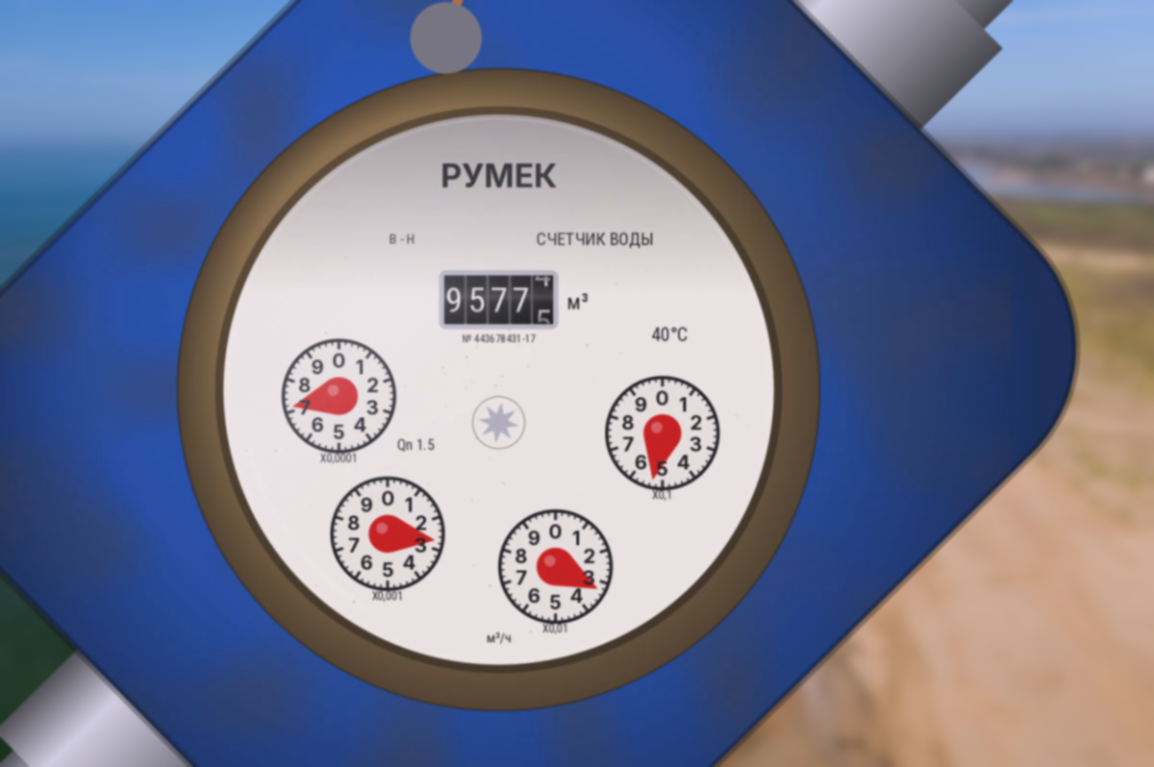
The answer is 95774.5327,m³
